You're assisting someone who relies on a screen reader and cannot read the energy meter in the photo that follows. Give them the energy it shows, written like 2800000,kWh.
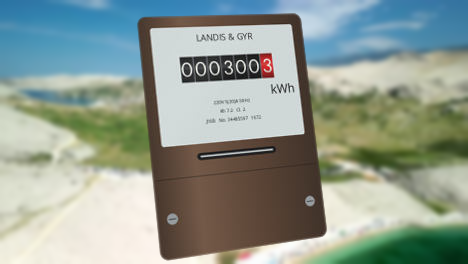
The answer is 300.3,kWh
